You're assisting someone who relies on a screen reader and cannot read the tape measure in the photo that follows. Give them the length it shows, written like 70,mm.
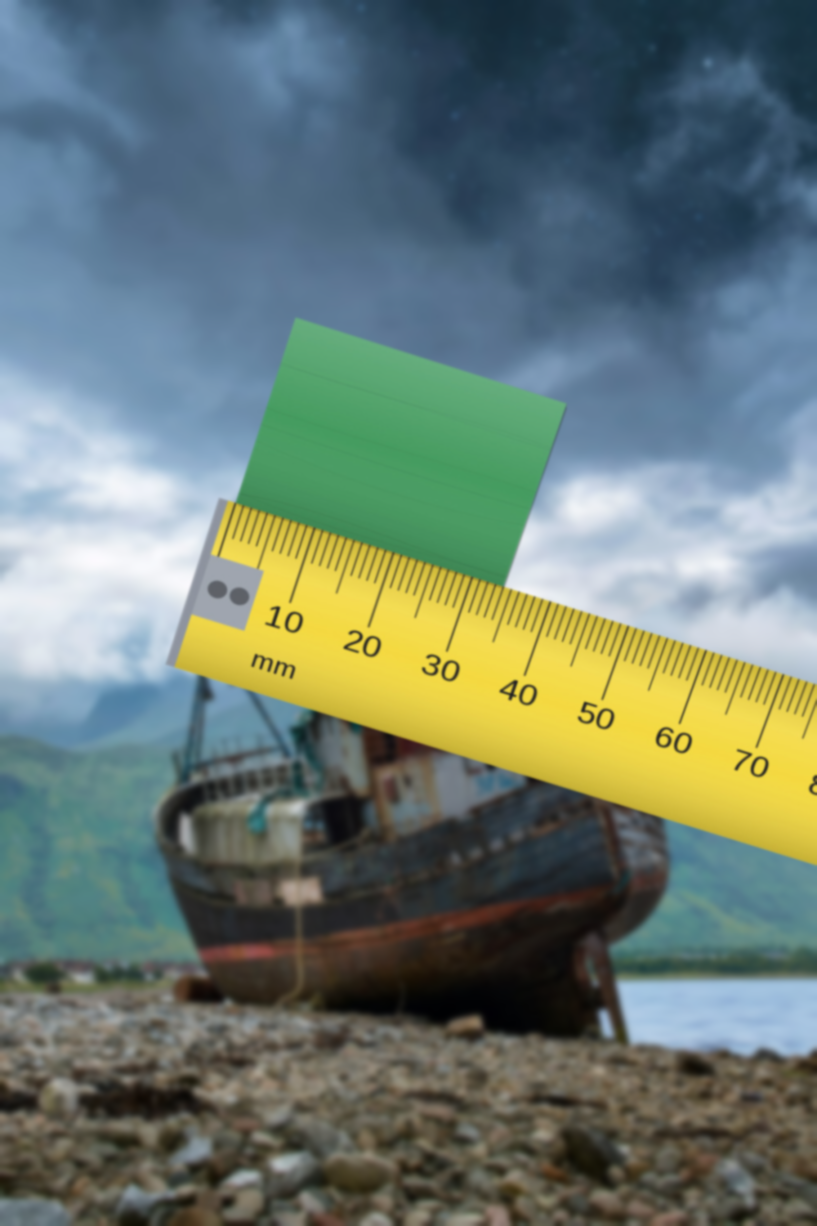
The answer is 34,mm
